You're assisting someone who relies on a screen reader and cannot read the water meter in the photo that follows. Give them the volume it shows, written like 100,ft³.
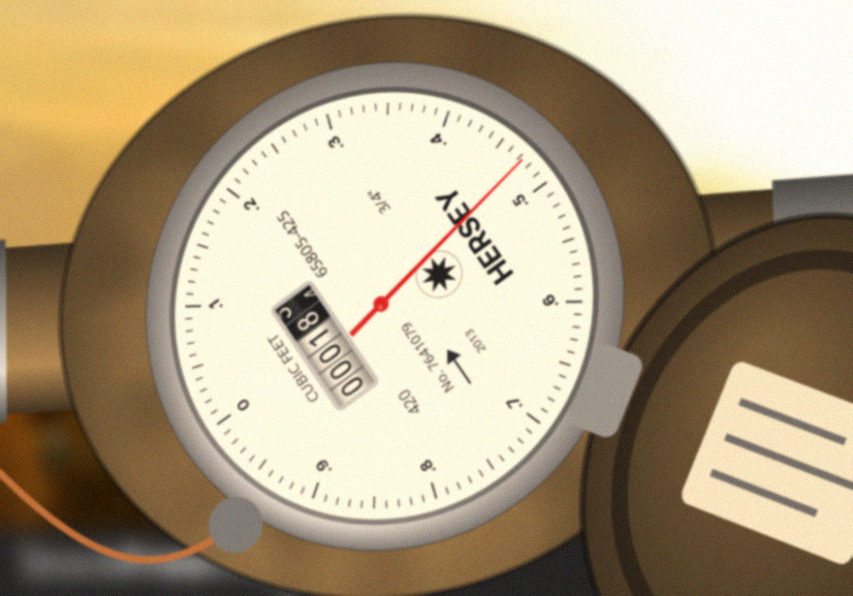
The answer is 183.47,ft³
